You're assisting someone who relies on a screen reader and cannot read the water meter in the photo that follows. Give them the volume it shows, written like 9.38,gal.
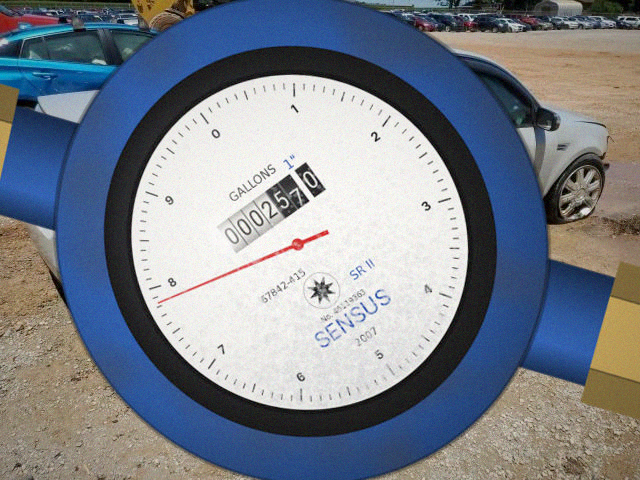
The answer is 2567.8,gal
